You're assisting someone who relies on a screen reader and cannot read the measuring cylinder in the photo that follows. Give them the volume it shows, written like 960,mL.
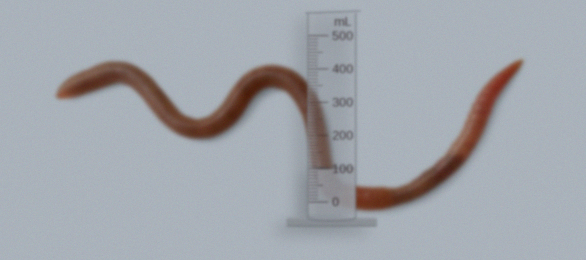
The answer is 100,mL
